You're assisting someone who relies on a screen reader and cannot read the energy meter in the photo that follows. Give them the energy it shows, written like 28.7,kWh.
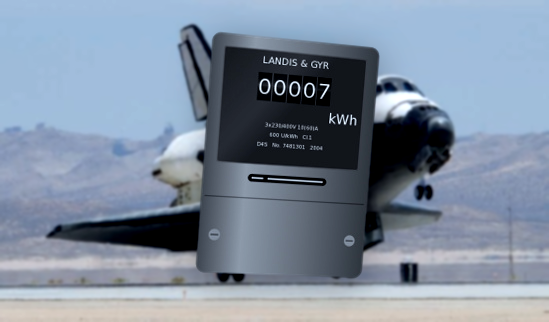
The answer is 7,kWh
